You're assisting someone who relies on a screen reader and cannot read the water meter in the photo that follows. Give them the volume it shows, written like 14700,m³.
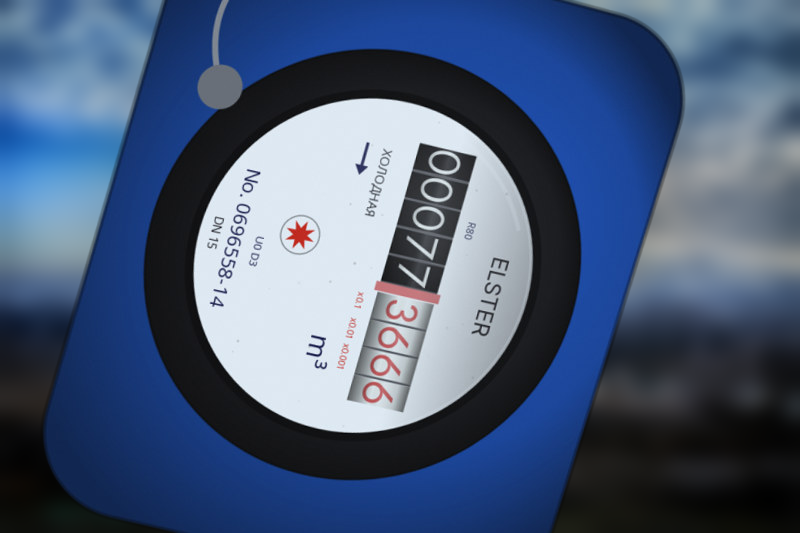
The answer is 77.3666,m³
